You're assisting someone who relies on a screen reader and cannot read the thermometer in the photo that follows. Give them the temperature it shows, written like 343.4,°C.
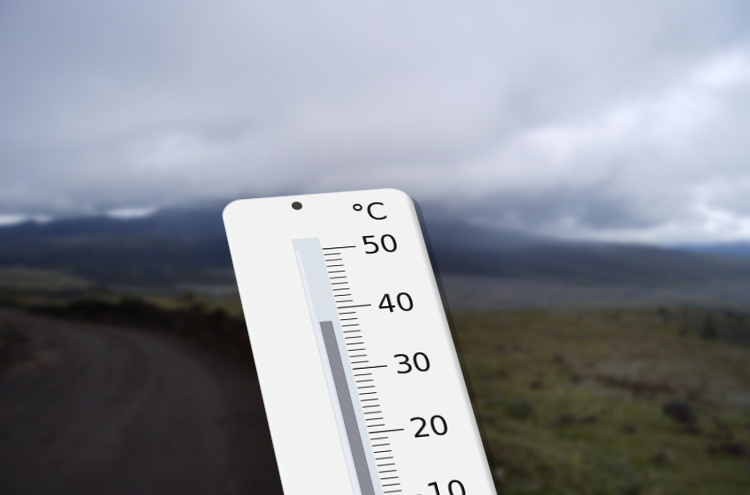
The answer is 38,°C
